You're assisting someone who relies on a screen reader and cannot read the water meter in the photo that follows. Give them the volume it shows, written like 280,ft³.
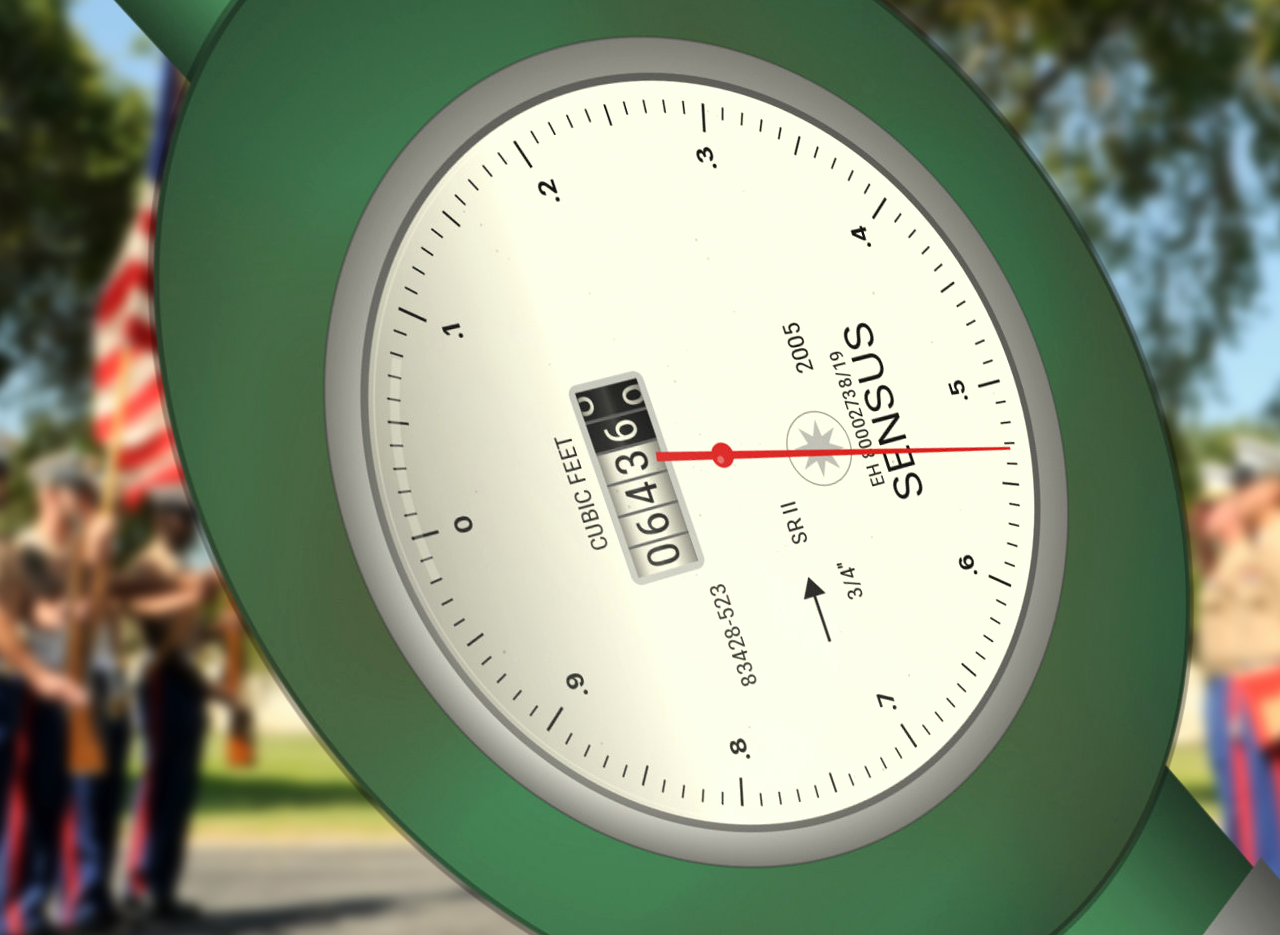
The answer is 64368.53,ft³
